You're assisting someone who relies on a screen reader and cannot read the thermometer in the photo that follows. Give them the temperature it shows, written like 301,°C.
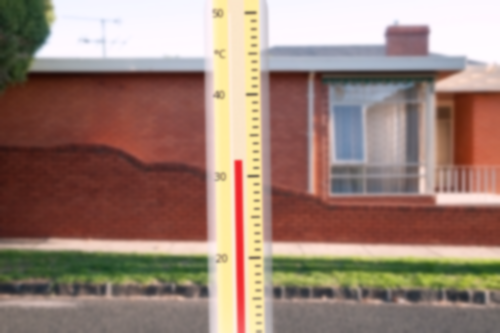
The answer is 32,°C
